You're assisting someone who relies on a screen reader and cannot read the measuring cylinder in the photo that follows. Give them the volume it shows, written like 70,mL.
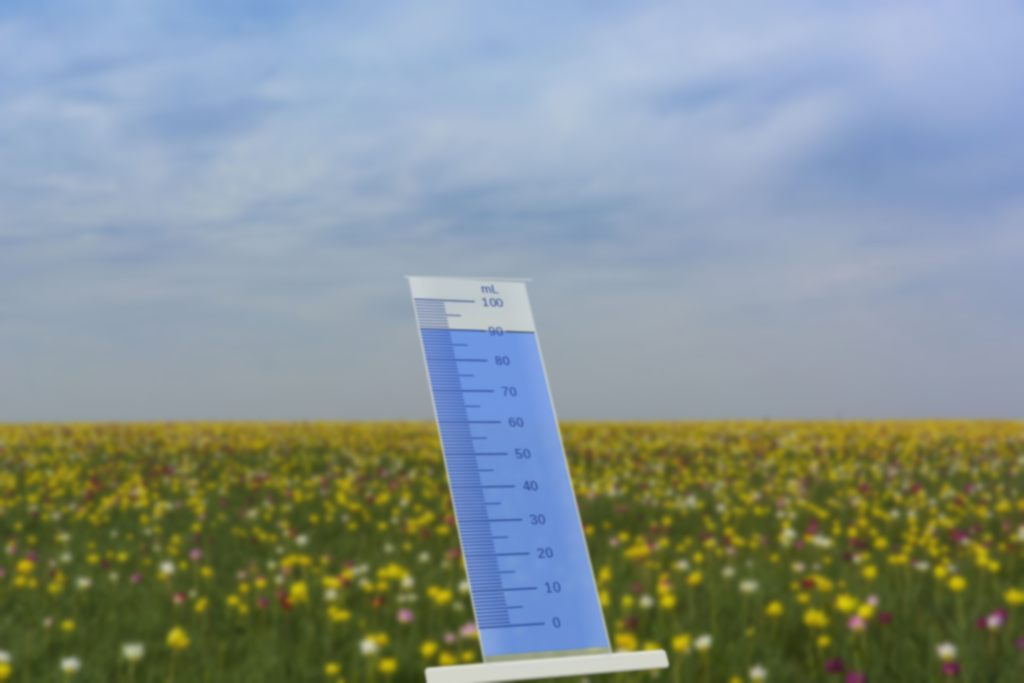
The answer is 90,mL
